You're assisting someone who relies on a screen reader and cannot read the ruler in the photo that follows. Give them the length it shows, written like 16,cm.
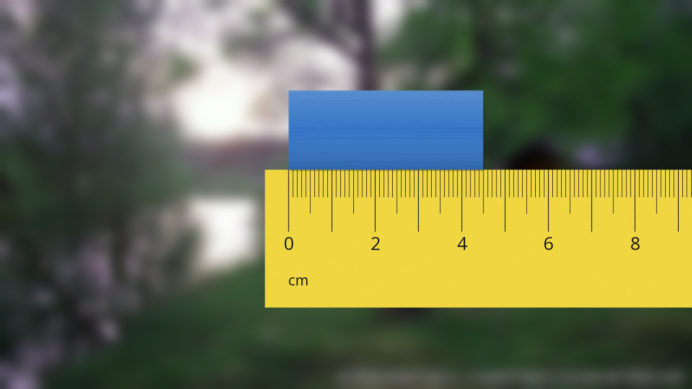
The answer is 4.5,cm
